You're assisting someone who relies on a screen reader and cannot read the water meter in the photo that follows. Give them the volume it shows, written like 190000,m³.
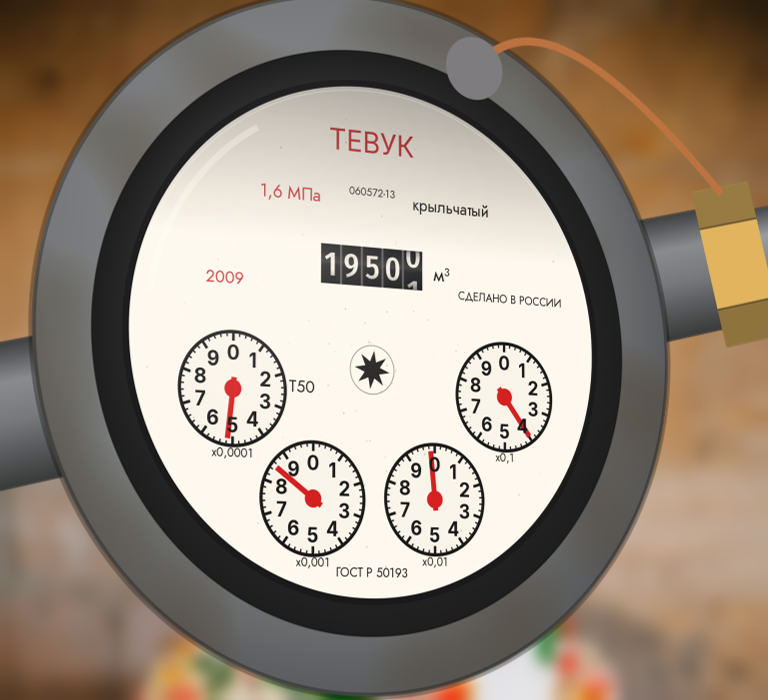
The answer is 19500.3985,m³
